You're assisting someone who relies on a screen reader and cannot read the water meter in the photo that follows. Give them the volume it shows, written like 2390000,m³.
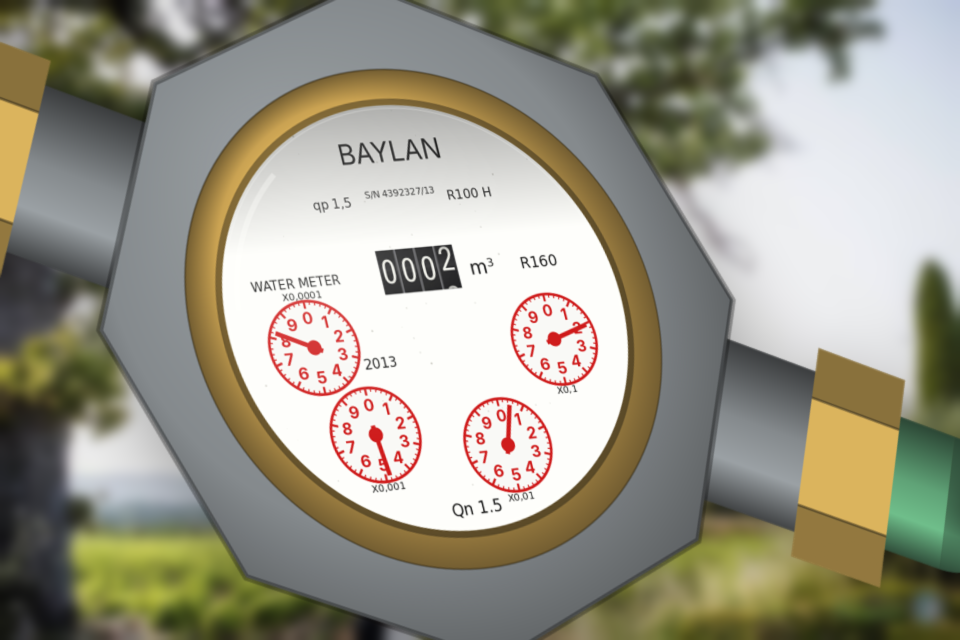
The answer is 2.2048,m³
